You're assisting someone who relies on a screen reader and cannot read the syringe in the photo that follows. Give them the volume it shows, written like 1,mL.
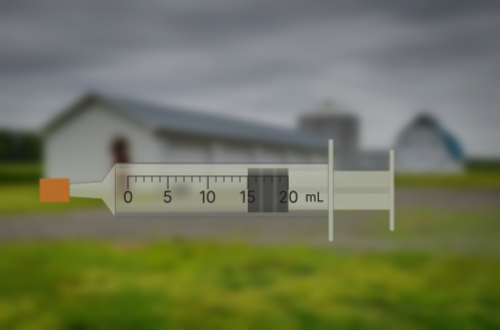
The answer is 15,mL
